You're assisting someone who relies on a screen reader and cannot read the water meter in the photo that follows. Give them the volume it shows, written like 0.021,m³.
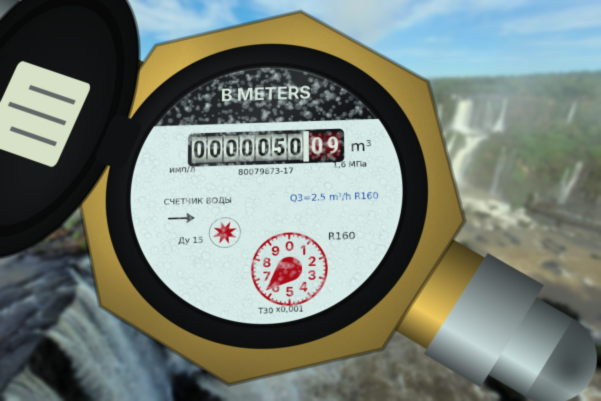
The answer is 50.096,m³
